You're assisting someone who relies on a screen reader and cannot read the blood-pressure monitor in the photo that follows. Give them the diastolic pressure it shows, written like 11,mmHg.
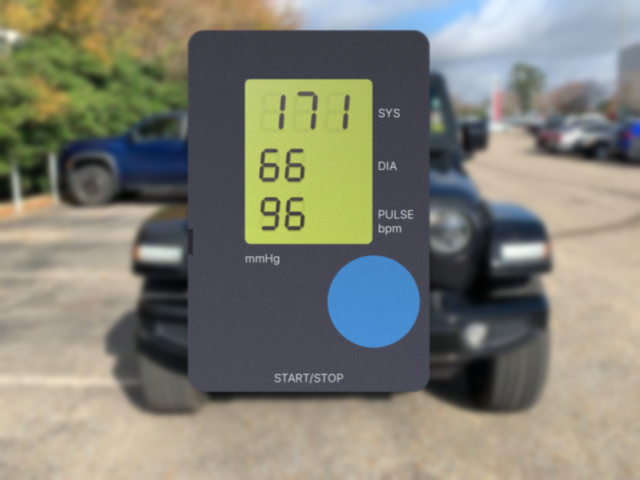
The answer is 66,mmHg
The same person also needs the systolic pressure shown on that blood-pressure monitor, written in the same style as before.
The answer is 171,mmHg
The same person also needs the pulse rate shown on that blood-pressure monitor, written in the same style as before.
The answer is 96,bpm
